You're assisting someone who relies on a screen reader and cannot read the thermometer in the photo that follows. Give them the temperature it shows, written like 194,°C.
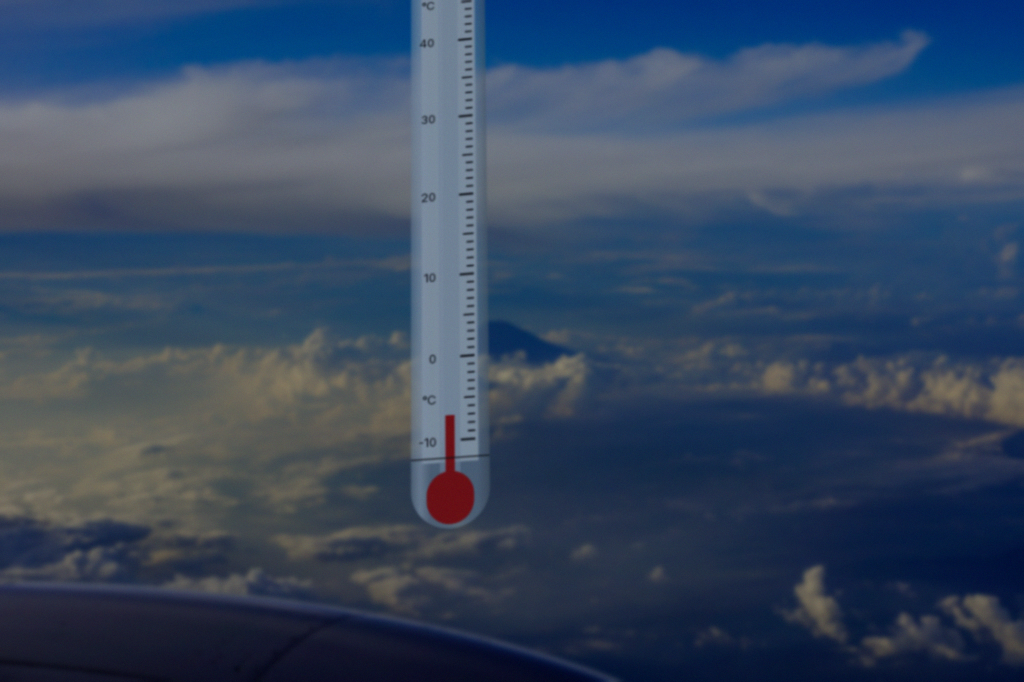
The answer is -7,°C
